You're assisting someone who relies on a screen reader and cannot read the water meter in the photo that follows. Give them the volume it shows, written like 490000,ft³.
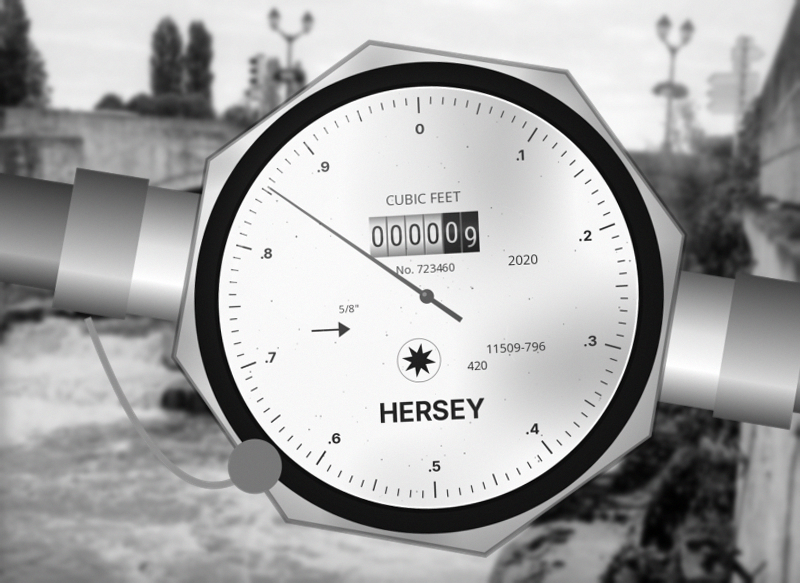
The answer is 8.85,ft³
